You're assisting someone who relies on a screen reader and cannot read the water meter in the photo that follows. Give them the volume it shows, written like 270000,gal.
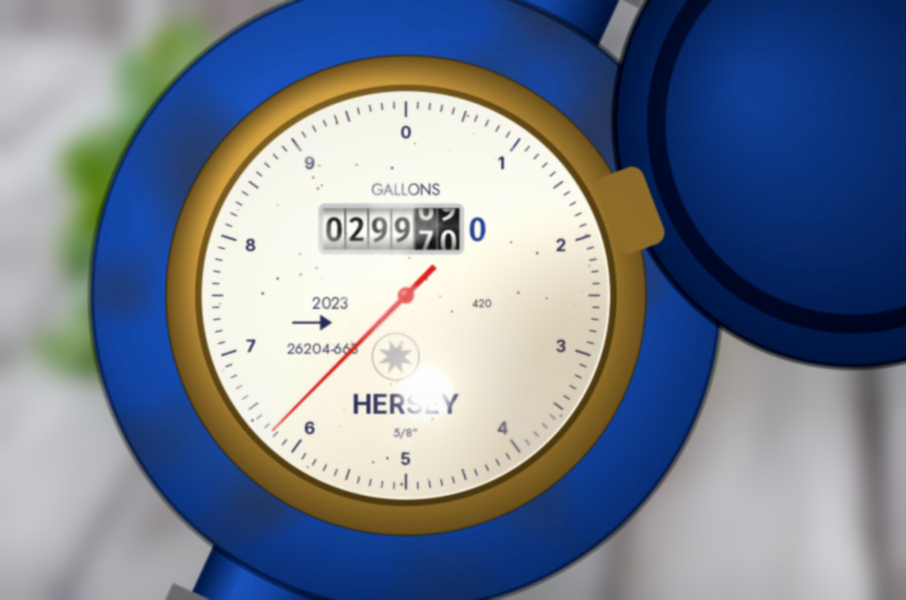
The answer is 299696.2,gal
